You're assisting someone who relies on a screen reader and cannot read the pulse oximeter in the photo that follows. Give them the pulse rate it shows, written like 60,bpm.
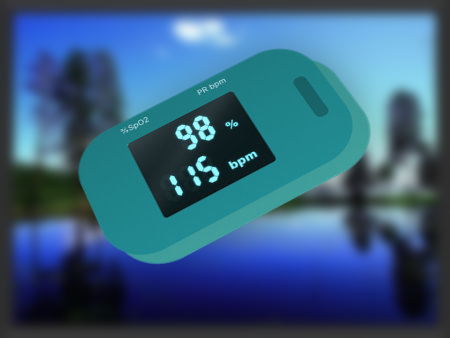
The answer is 115,bpm
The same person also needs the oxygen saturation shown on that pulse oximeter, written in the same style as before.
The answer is 98,%
